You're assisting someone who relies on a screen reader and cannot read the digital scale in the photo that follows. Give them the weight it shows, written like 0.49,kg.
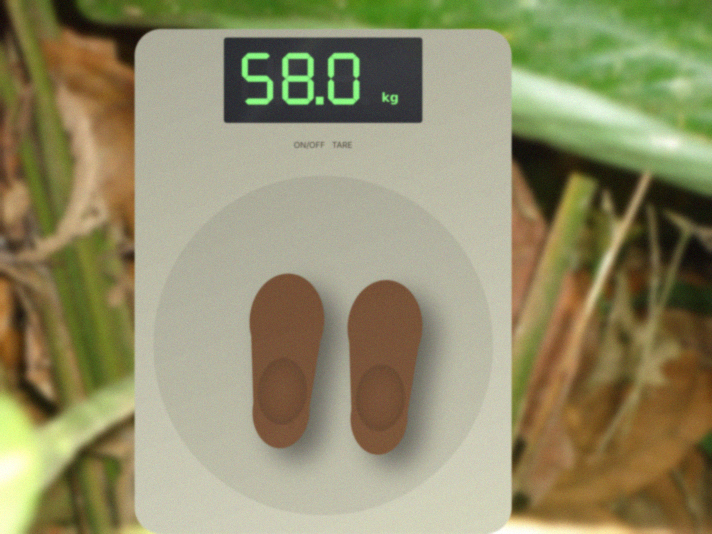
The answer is 58.0,kg
